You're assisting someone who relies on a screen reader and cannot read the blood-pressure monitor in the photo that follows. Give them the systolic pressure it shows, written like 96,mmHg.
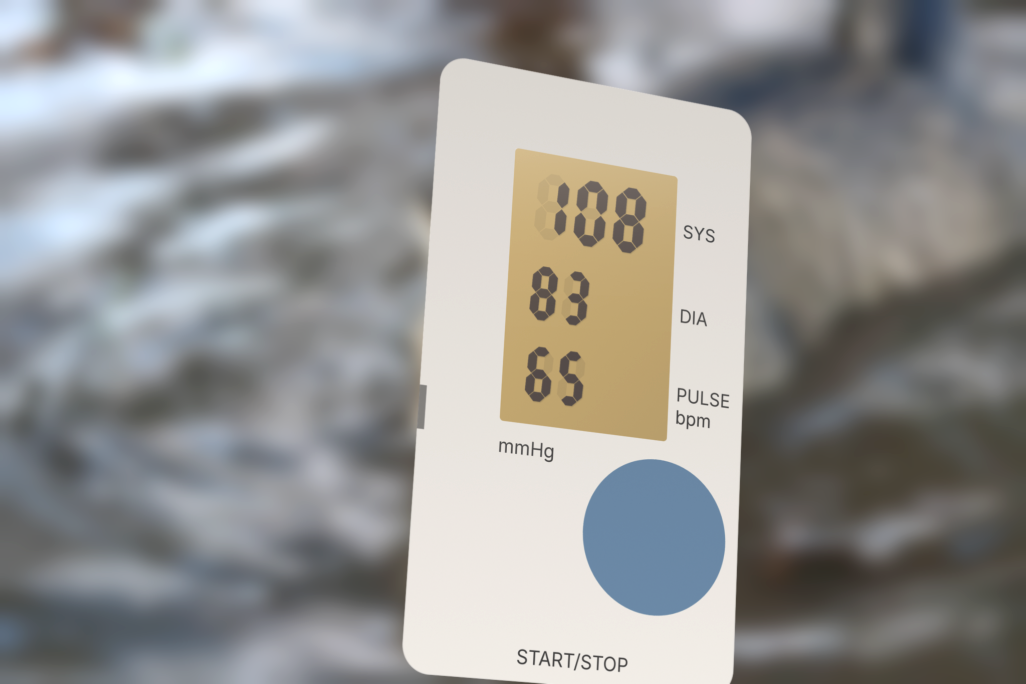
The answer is 108,mmHg
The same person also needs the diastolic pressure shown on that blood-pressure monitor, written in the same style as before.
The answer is 83,mmHg
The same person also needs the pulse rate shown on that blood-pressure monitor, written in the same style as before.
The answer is 65,bpm
